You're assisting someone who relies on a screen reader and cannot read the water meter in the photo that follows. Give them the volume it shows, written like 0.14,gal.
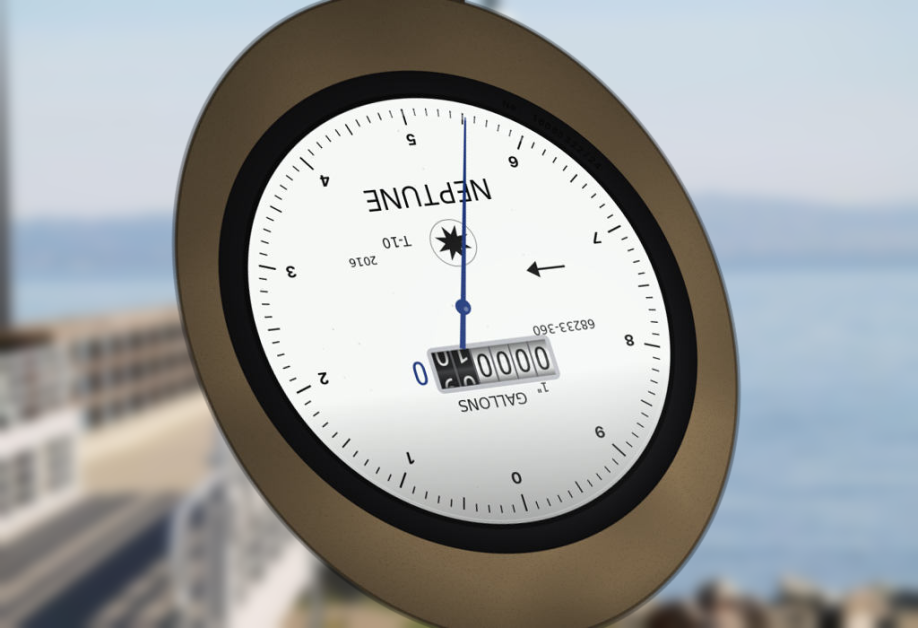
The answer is 95.5,gal
